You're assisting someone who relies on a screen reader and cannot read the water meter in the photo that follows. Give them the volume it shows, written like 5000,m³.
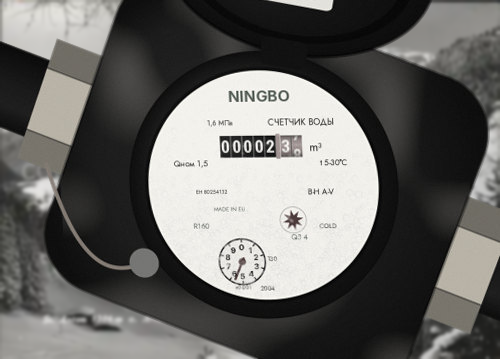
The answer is 2.375,m³
